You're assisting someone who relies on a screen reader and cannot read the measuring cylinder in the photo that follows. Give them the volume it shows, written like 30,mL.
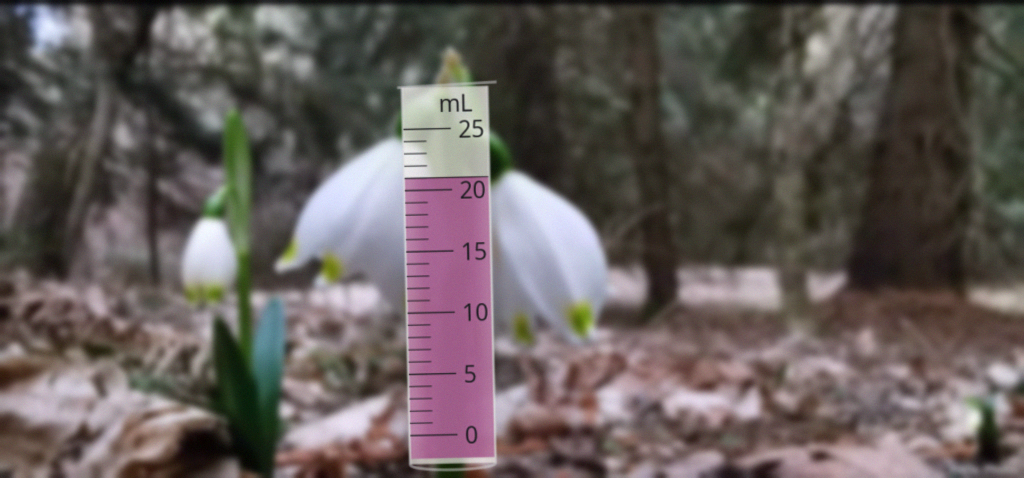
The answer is 21,mL
